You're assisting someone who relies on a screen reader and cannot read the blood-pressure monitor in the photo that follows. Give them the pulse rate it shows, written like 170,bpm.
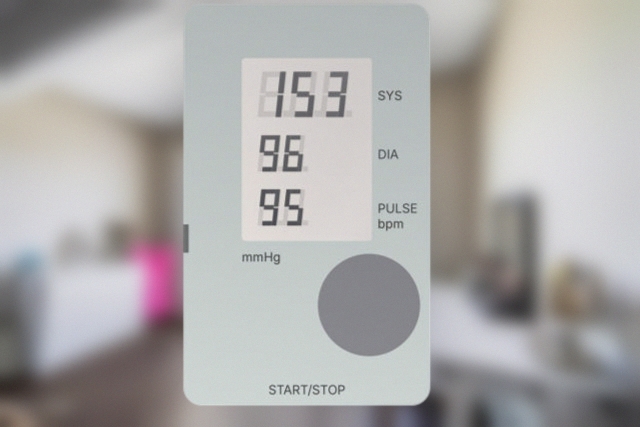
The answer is 95,bpm
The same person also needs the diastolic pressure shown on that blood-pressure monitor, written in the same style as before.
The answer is 96,mmHg
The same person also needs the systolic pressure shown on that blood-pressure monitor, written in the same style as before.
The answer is 153,mmHg
